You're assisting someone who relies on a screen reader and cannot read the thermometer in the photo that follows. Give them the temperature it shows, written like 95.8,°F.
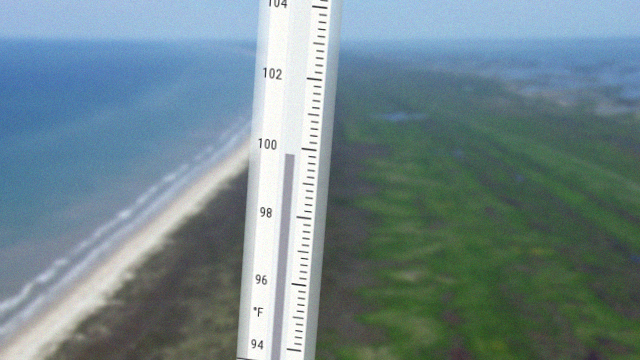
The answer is 99.8,°F
